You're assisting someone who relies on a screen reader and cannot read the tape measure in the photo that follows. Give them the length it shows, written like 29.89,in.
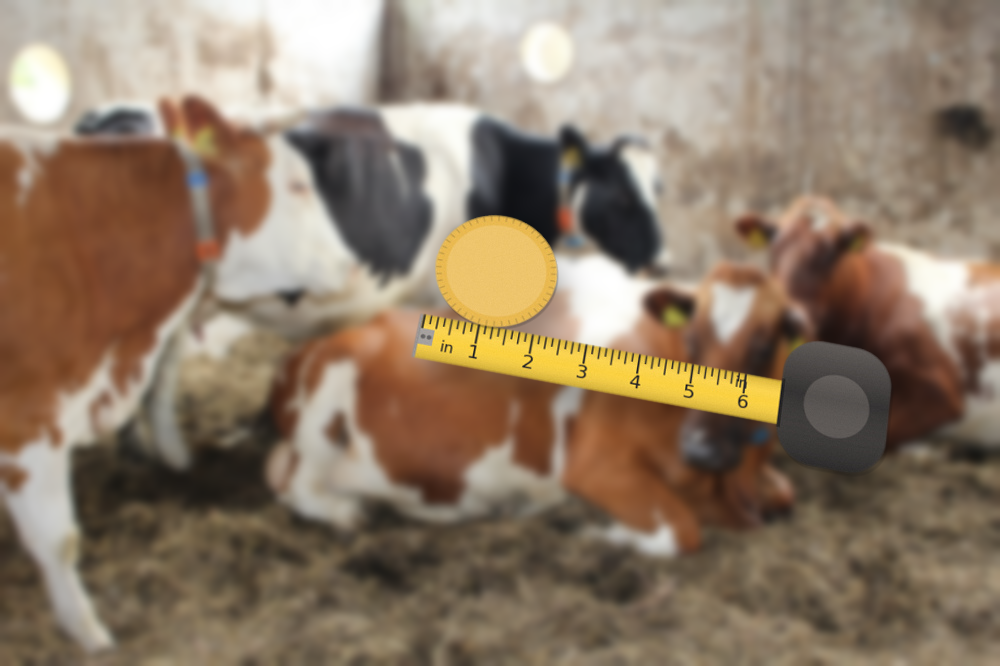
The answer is 2.25,in
